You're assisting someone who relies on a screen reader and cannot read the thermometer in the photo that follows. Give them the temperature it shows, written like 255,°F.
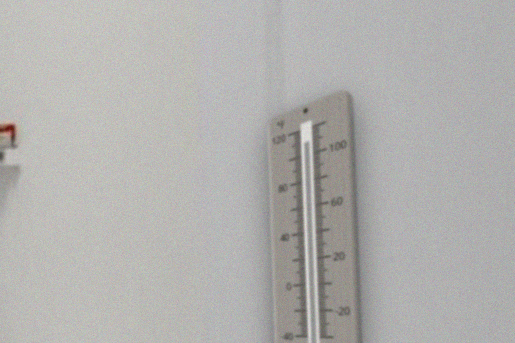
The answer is 110,°F
